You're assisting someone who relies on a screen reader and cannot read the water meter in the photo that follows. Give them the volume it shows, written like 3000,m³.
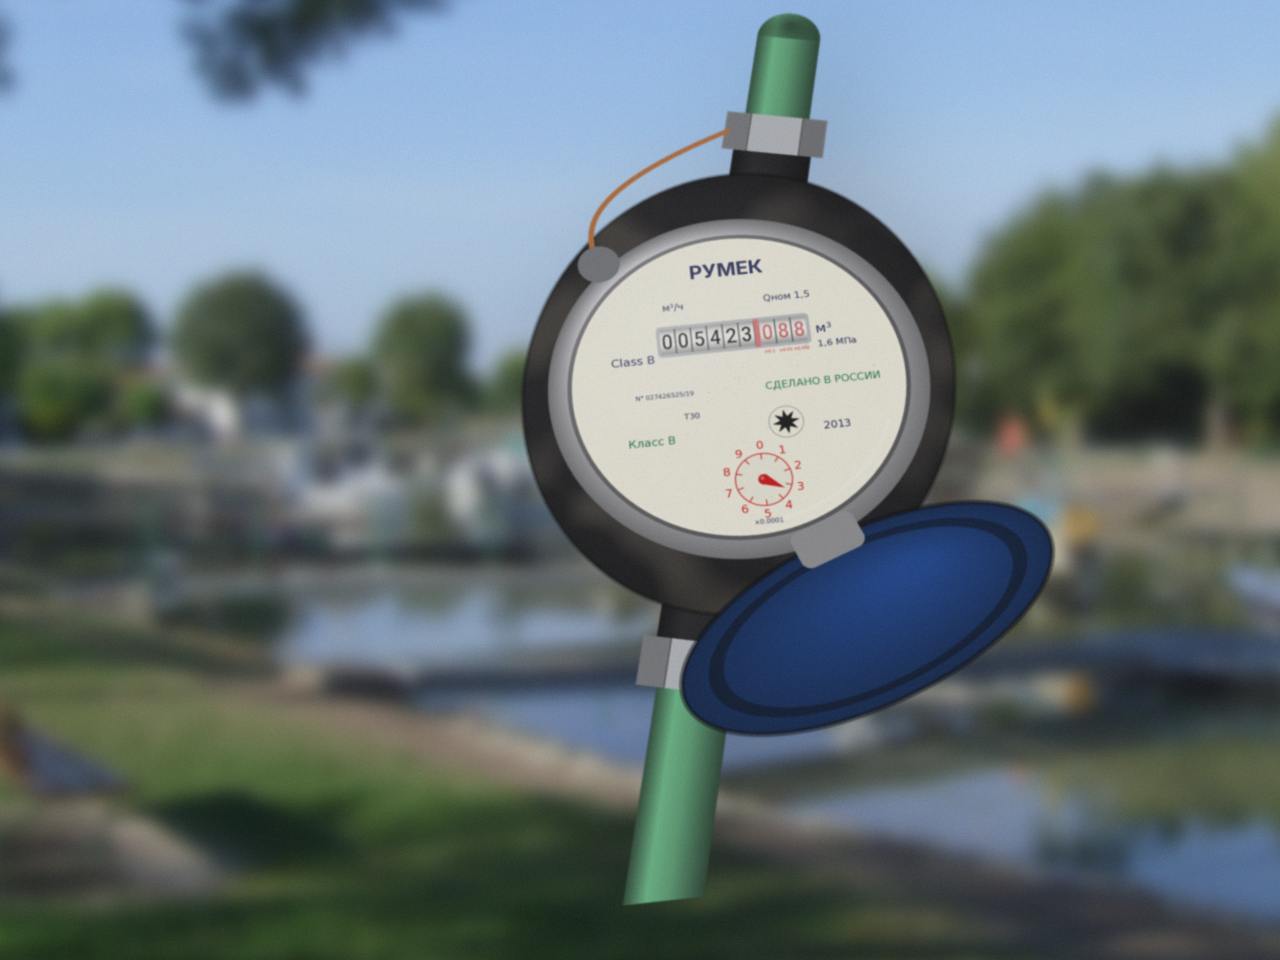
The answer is 5423.0883,m³
